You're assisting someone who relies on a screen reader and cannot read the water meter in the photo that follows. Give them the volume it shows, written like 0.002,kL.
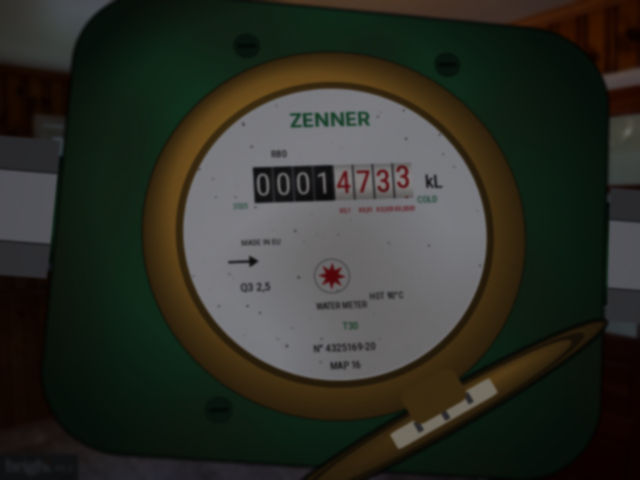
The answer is 1.4733,kL
